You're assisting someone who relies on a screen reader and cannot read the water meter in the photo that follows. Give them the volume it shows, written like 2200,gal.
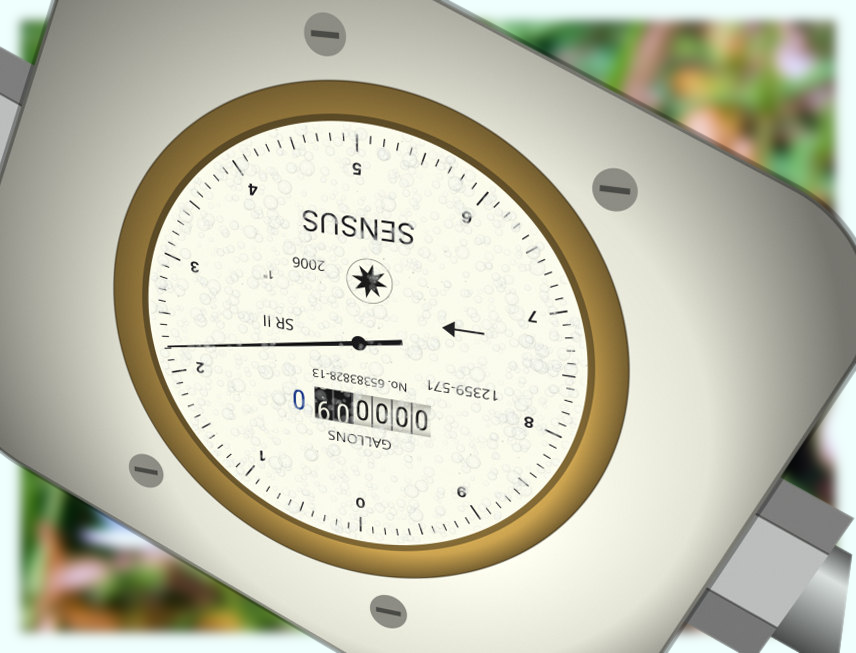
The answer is 92.2,gal
